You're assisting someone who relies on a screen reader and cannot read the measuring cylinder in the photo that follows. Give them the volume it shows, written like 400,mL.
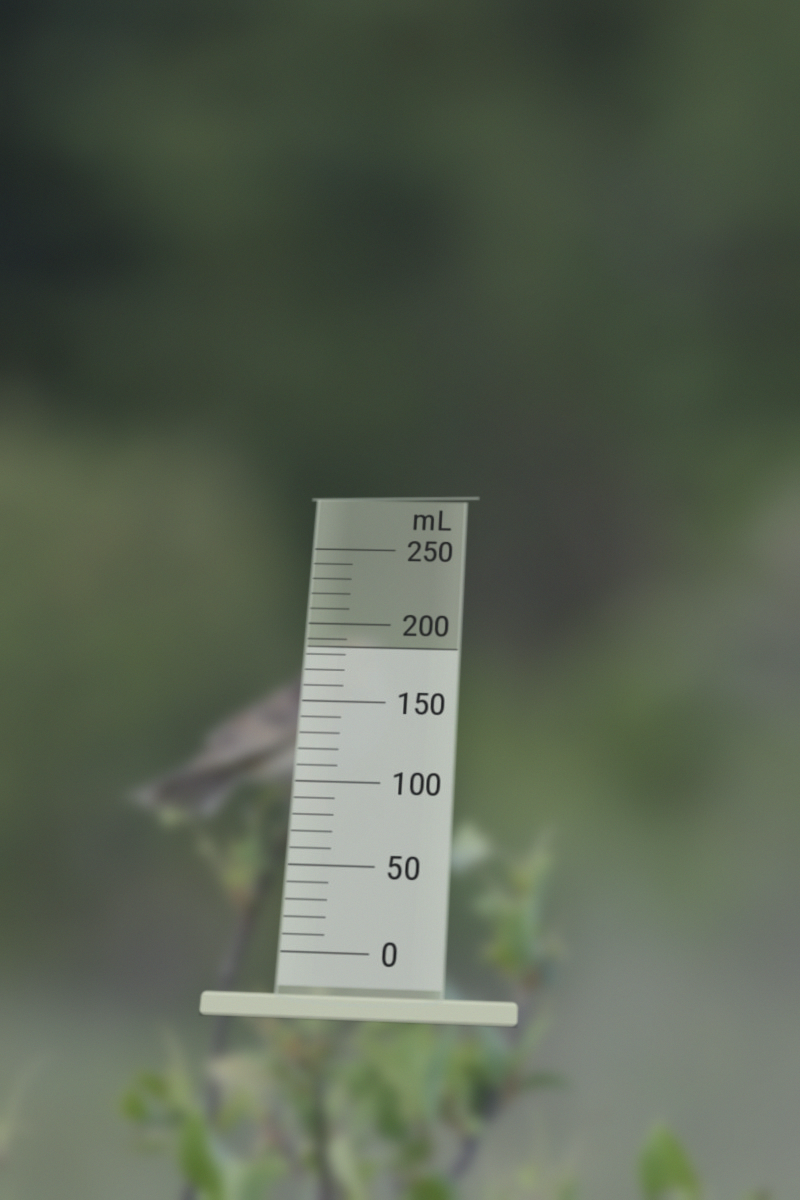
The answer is 185,mL
